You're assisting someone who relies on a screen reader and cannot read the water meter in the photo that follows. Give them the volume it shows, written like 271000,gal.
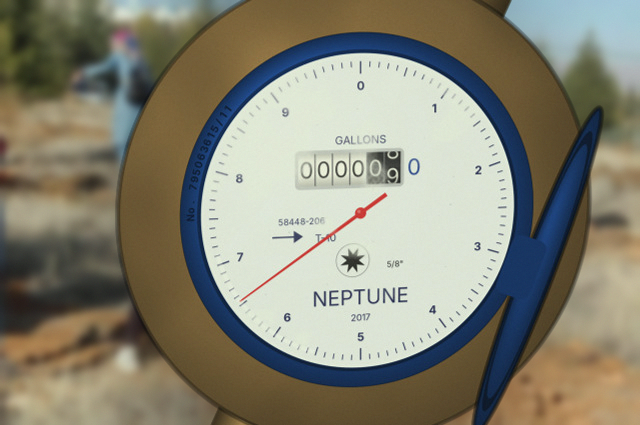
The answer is 86.5,gal
